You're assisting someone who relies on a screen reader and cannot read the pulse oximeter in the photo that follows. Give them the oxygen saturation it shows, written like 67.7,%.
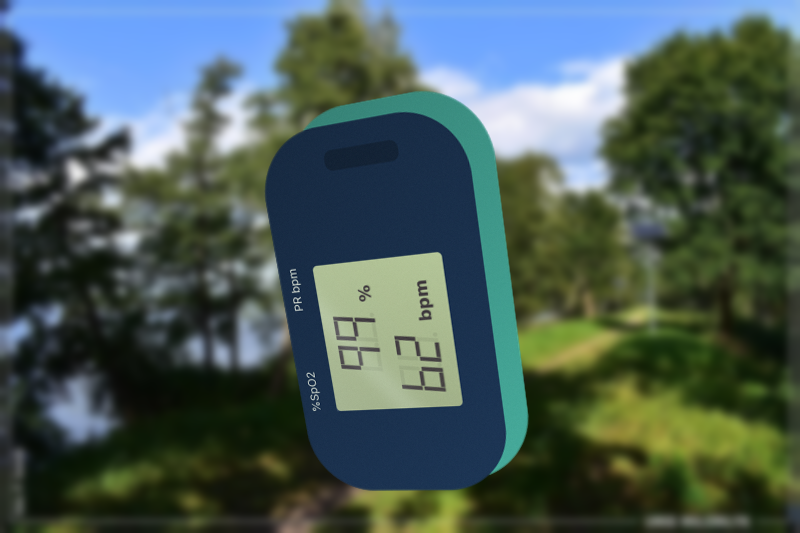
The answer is 99,%
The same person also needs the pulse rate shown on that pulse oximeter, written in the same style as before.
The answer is 62,bpm
